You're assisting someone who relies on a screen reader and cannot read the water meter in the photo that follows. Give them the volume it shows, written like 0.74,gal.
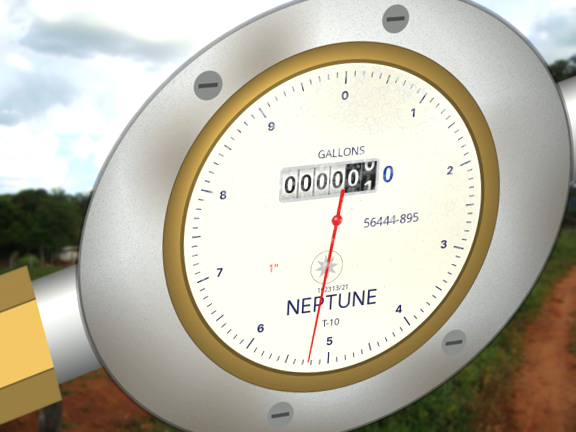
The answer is 5.2,gal
